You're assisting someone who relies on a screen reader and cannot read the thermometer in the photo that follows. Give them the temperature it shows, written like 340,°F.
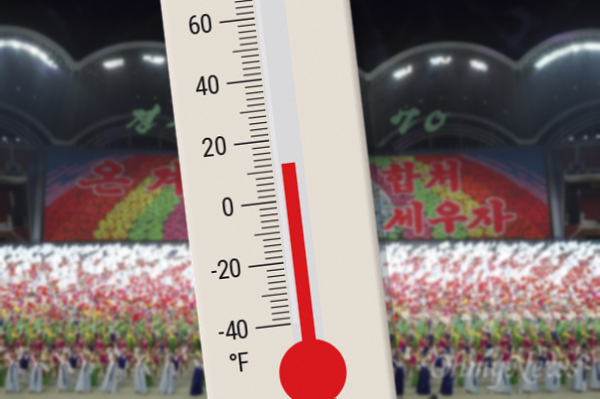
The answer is 12,°F
